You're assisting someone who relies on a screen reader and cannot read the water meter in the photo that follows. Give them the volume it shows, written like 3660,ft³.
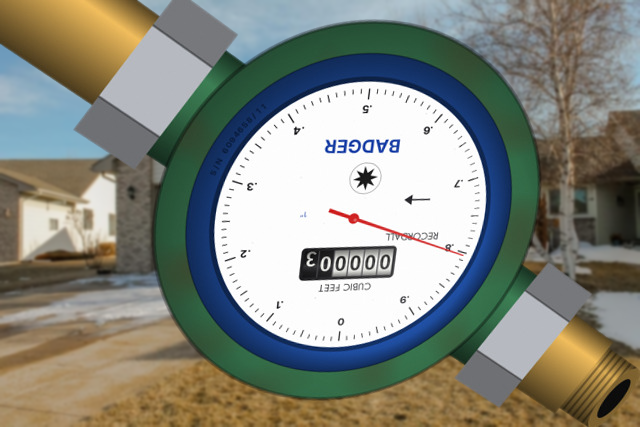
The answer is 2.80,ft³
